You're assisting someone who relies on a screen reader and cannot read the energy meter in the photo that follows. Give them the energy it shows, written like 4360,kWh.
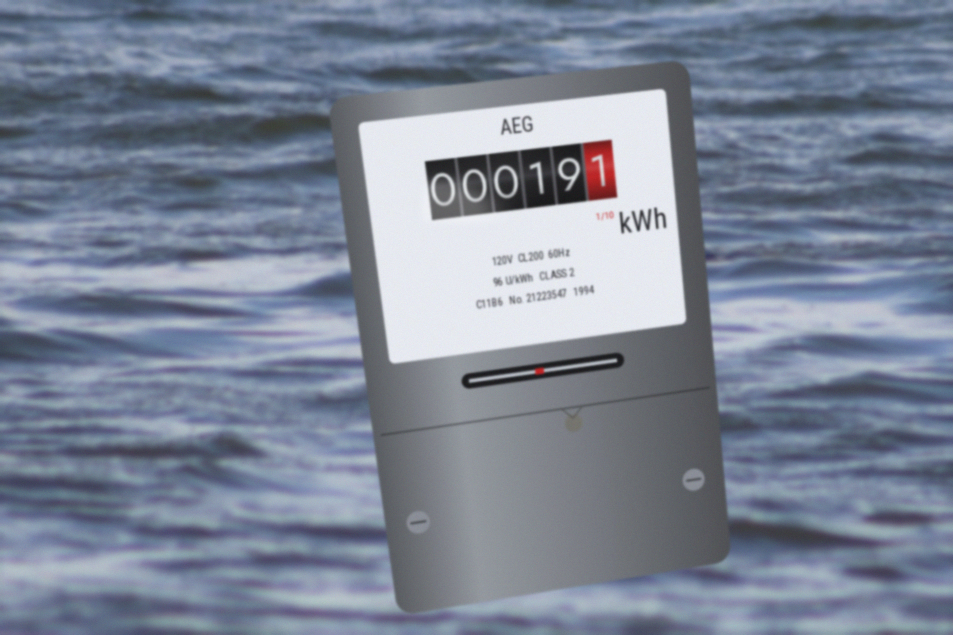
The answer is 19.1,kWh
